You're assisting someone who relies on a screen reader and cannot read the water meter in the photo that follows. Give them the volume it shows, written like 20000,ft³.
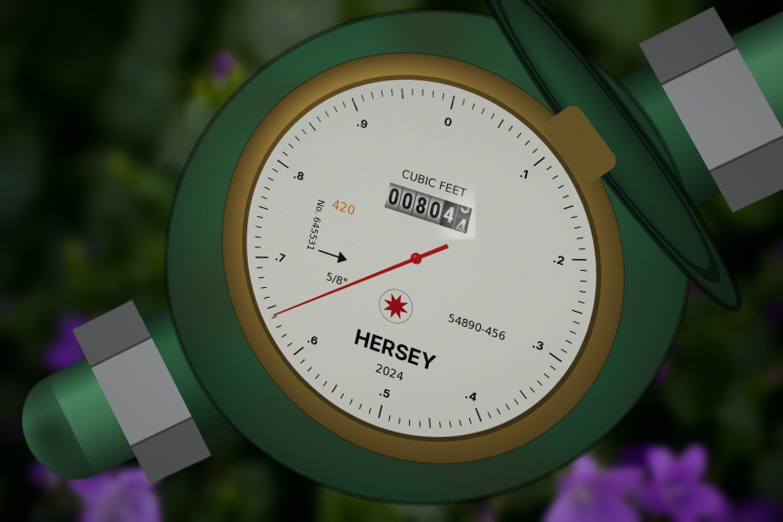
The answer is 8043.64,ft³
